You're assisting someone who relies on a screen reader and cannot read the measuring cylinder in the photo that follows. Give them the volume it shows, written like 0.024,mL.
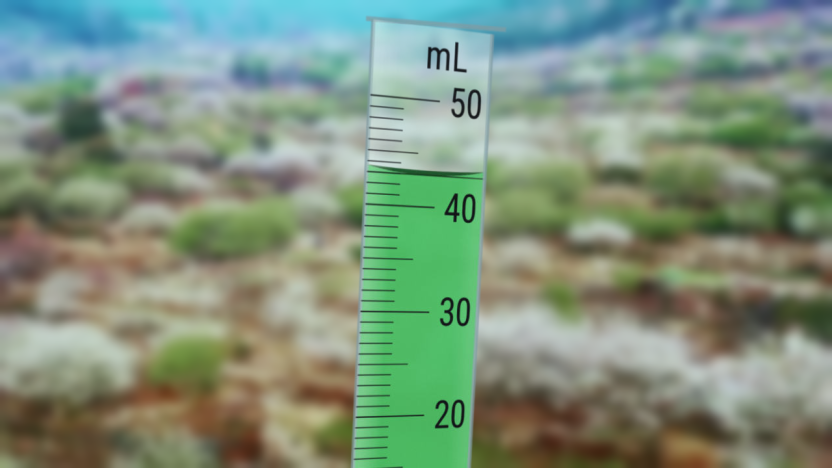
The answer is 43,mL
